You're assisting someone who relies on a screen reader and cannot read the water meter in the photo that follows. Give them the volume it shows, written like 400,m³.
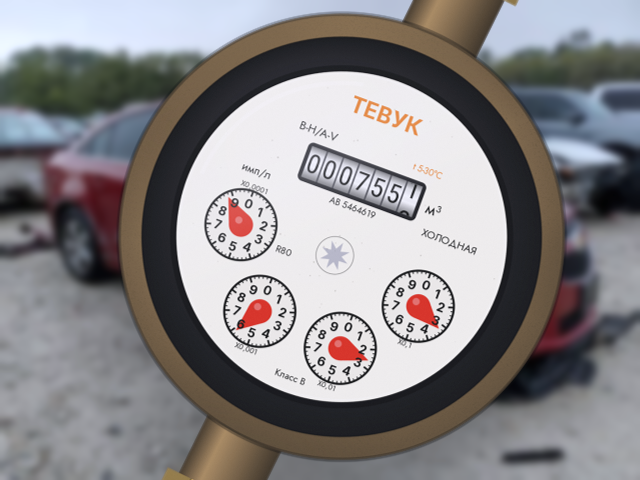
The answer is 7551.3258,m³
